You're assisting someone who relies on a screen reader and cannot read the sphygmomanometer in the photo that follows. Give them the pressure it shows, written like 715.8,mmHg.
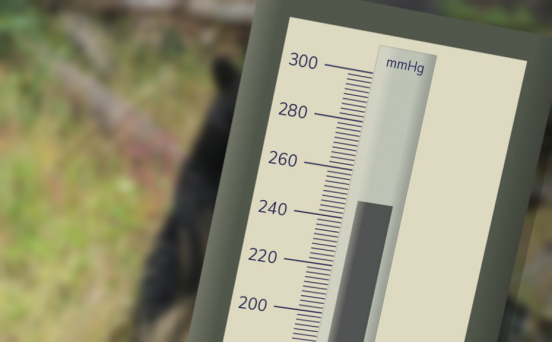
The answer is 248,mmHg
